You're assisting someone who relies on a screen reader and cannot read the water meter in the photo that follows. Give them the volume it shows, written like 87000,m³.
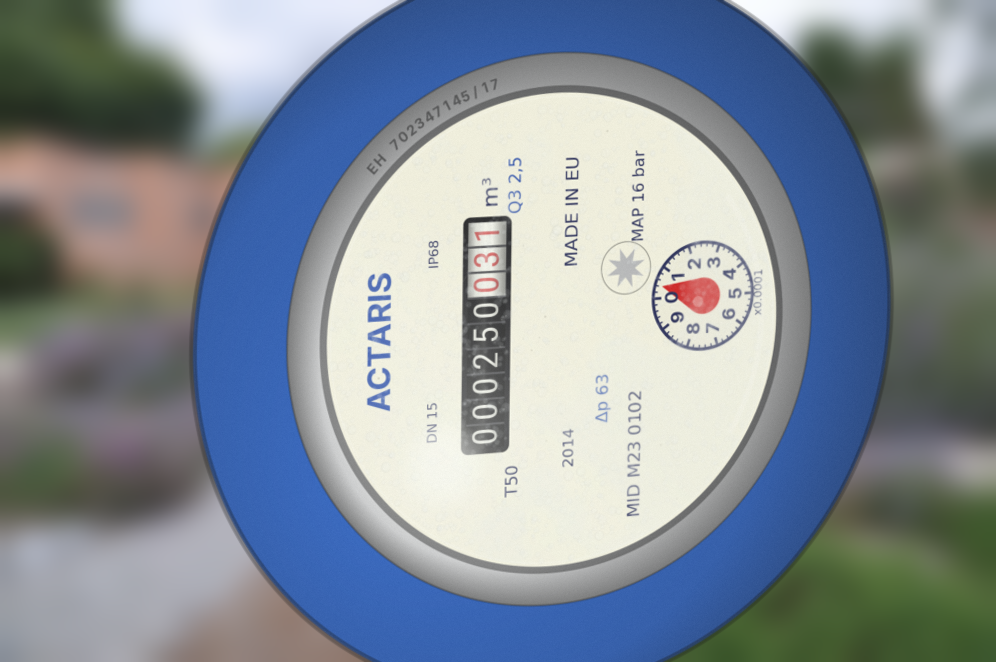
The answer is 250.0310,m³
